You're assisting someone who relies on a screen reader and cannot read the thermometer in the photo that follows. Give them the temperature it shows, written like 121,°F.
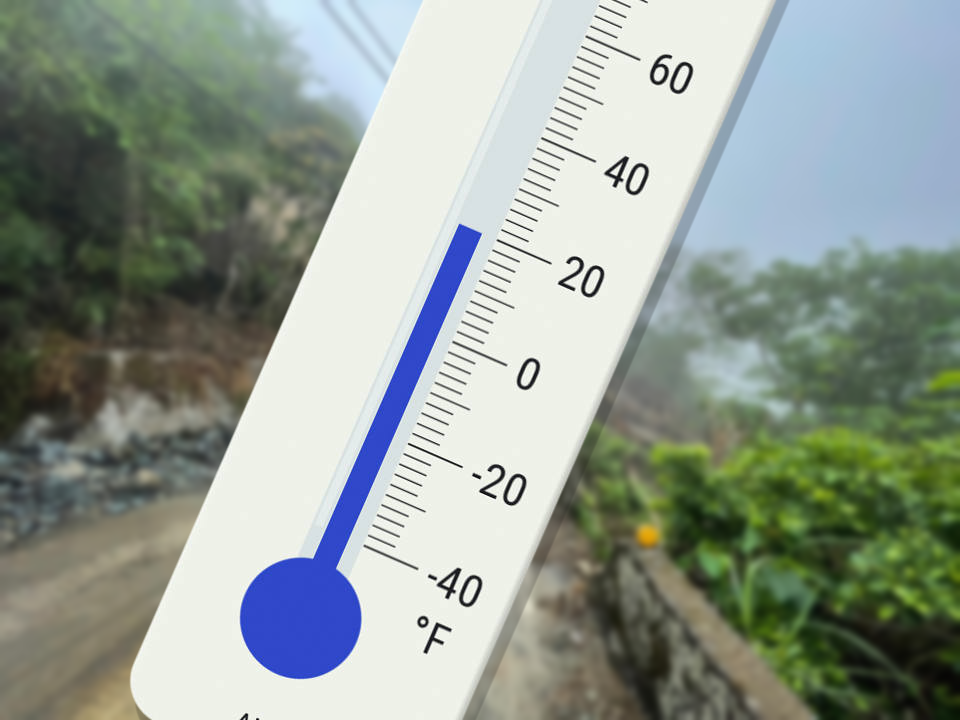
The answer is 20,°F
